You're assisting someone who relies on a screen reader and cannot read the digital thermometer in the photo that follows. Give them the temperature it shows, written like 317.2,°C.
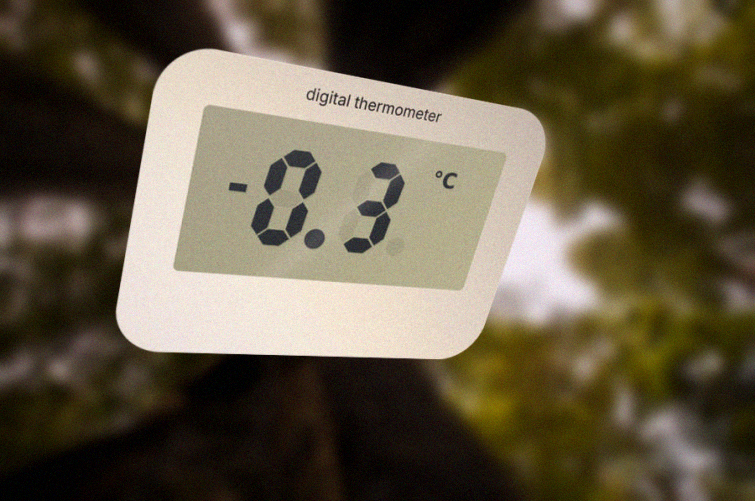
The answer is -0.3,°C
